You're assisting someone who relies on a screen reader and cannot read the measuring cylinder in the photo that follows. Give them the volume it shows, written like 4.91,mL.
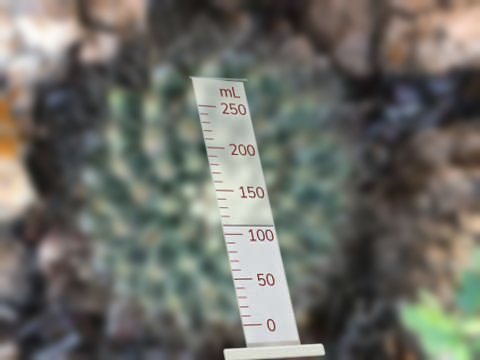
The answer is 110,mL
